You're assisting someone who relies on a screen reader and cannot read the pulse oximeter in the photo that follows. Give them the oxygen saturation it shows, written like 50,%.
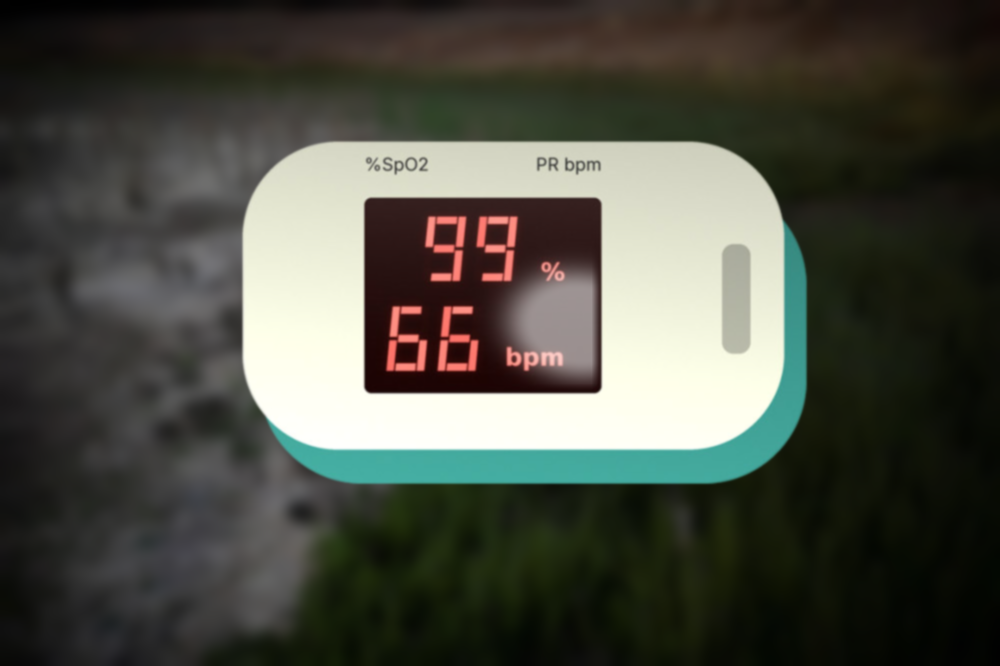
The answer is 99,%
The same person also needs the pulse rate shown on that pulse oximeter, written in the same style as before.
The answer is 66,bpm
